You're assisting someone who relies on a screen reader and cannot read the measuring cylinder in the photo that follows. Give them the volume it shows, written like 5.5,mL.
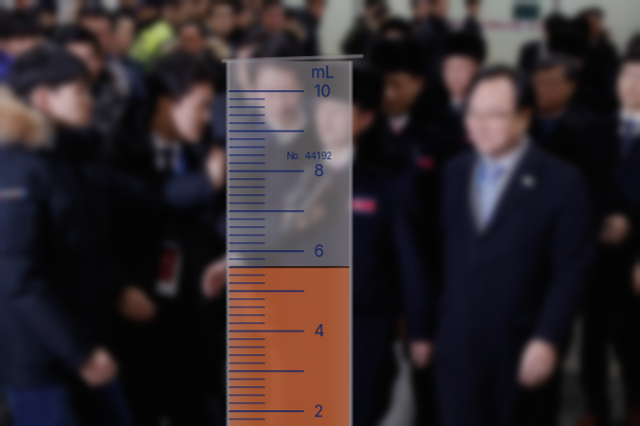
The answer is 5.6,mL
